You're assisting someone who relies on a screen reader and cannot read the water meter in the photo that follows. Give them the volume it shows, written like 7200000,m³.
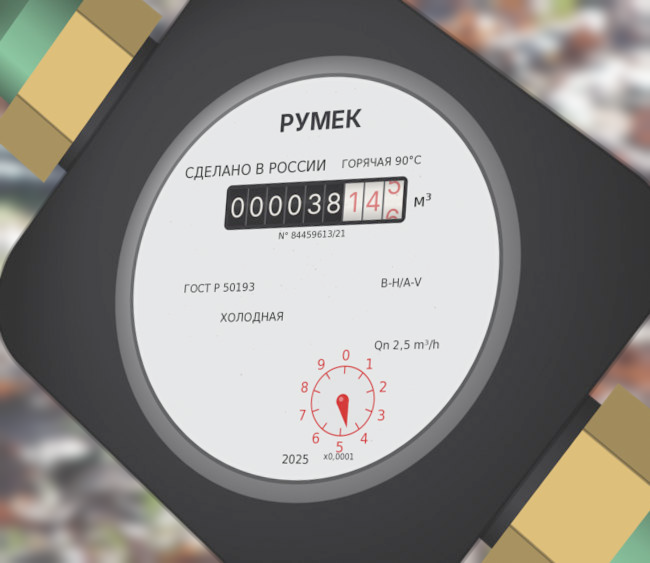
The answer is 38.1454,m³
